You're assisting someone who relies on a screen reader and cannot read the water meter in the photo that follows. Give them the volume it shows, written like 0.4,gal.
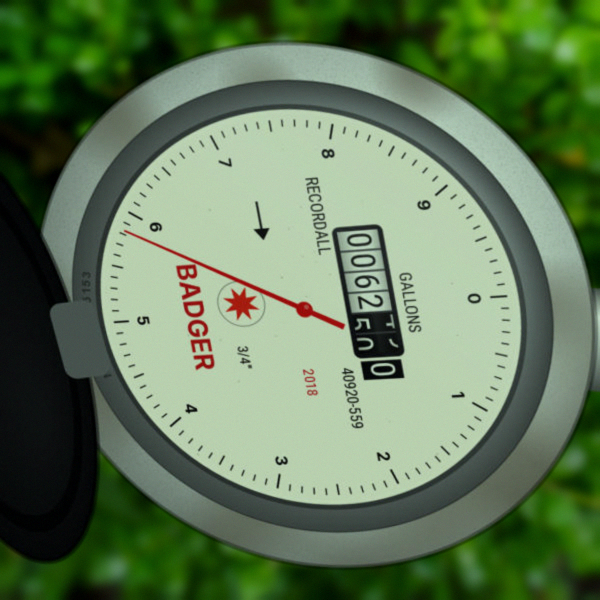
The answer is 62495.8,gal
